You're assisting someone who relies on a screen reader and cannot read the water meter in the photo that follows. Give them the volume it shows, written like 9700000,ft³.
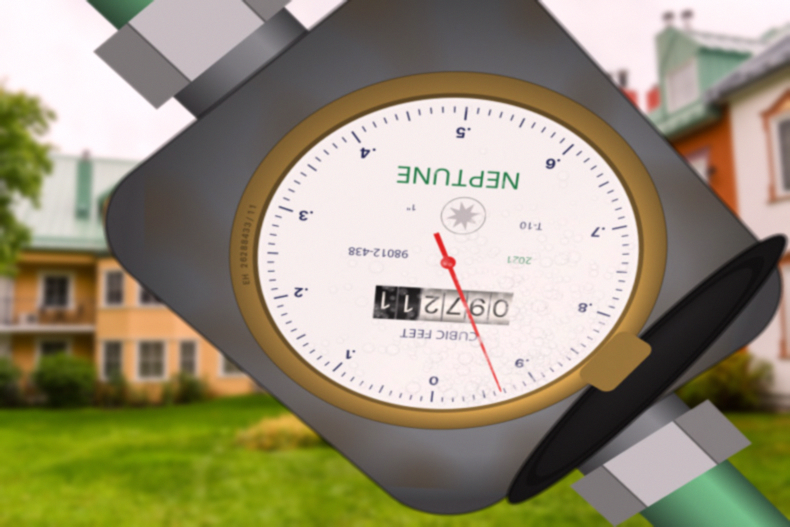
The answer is 97210.93,ft³
